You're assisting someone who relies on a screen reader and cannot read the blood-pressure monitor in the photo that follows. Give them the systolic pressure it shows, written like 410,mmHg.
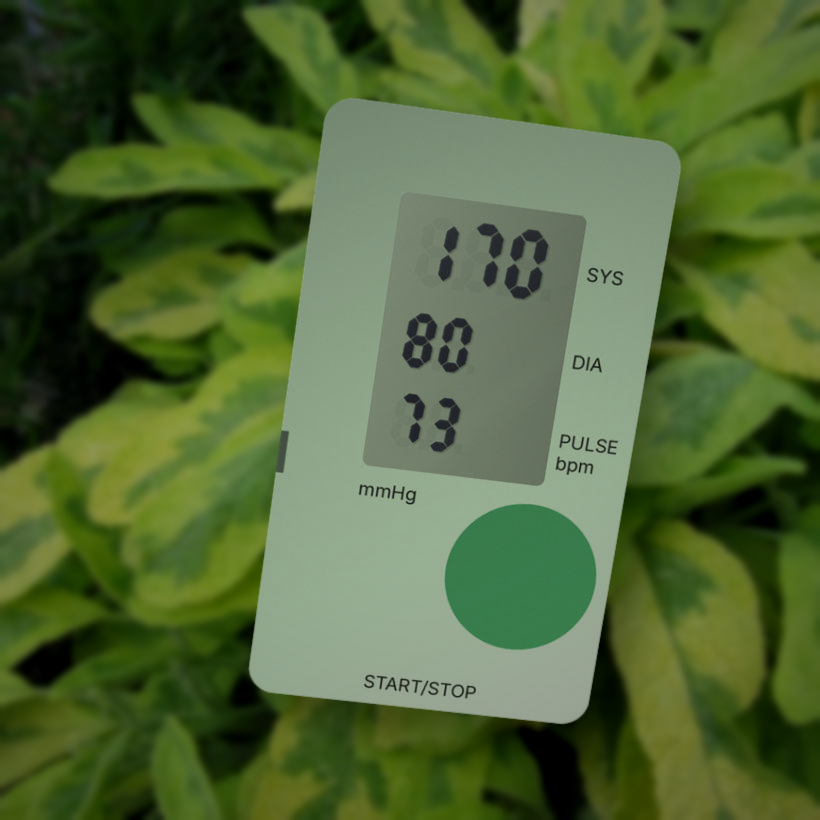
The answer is 170,mmHg
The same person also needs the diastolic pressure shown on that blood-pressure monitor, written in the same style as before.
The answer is 80,mmHg
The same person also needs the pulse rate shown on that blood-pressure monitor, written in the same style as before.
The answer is 73,bpm
